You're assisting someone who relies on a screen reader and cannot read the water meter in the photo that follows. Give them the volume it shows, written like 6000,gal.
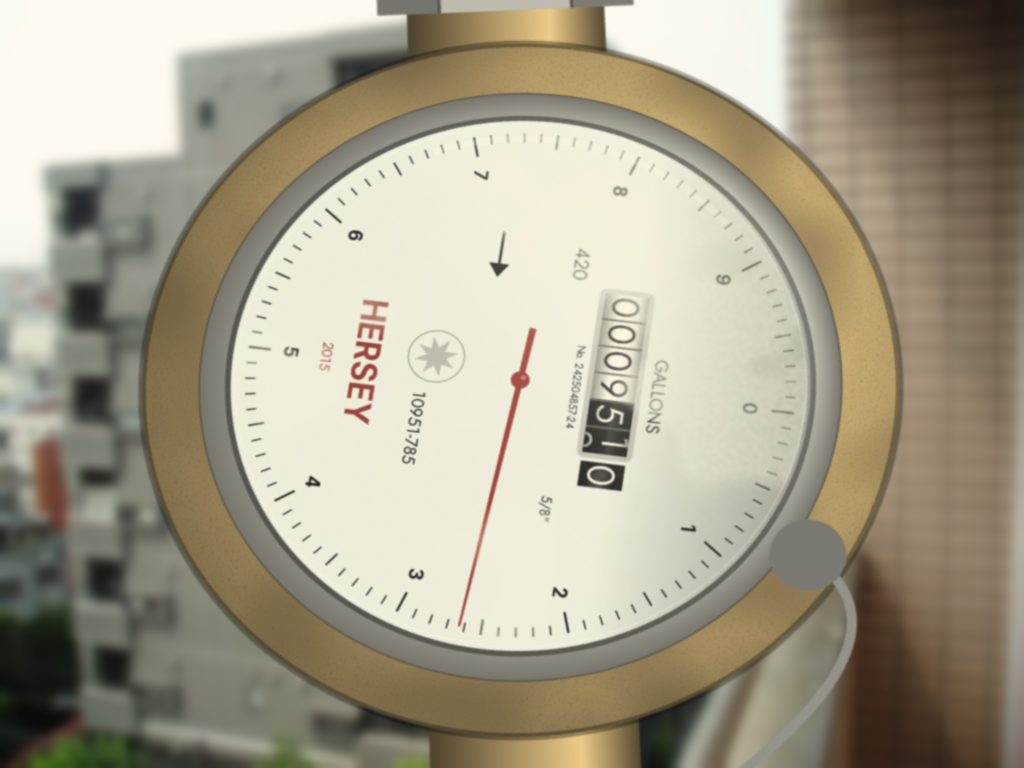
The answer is 9512.6,gal
